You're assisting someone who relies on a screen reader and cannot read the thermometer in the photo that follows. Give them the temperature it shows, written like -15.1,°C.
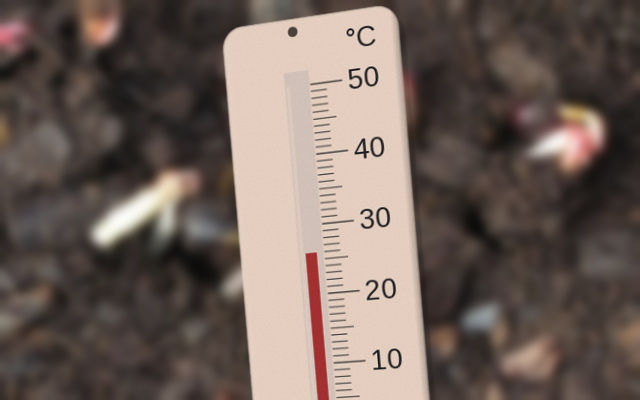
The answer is 26,°C
